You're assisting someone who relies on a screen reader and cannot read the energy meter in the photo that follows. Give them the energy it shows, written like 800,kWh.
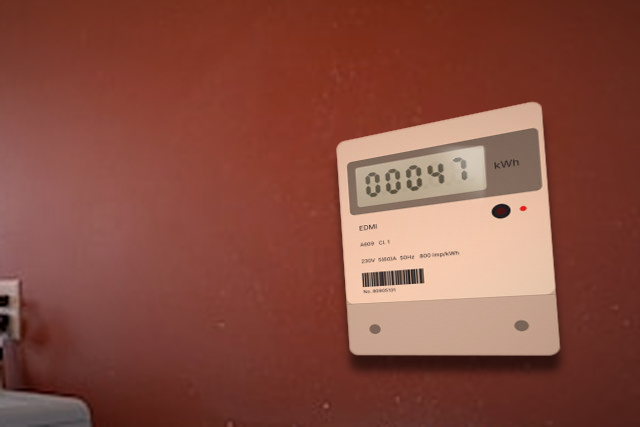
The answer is 47,kWh
